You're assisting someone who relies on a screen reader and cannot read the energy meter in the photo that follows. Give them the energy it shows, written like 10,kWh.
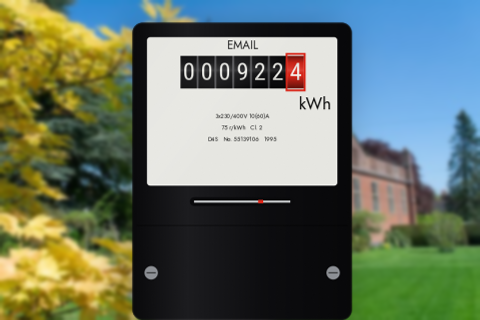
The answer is 922.4,kWh
